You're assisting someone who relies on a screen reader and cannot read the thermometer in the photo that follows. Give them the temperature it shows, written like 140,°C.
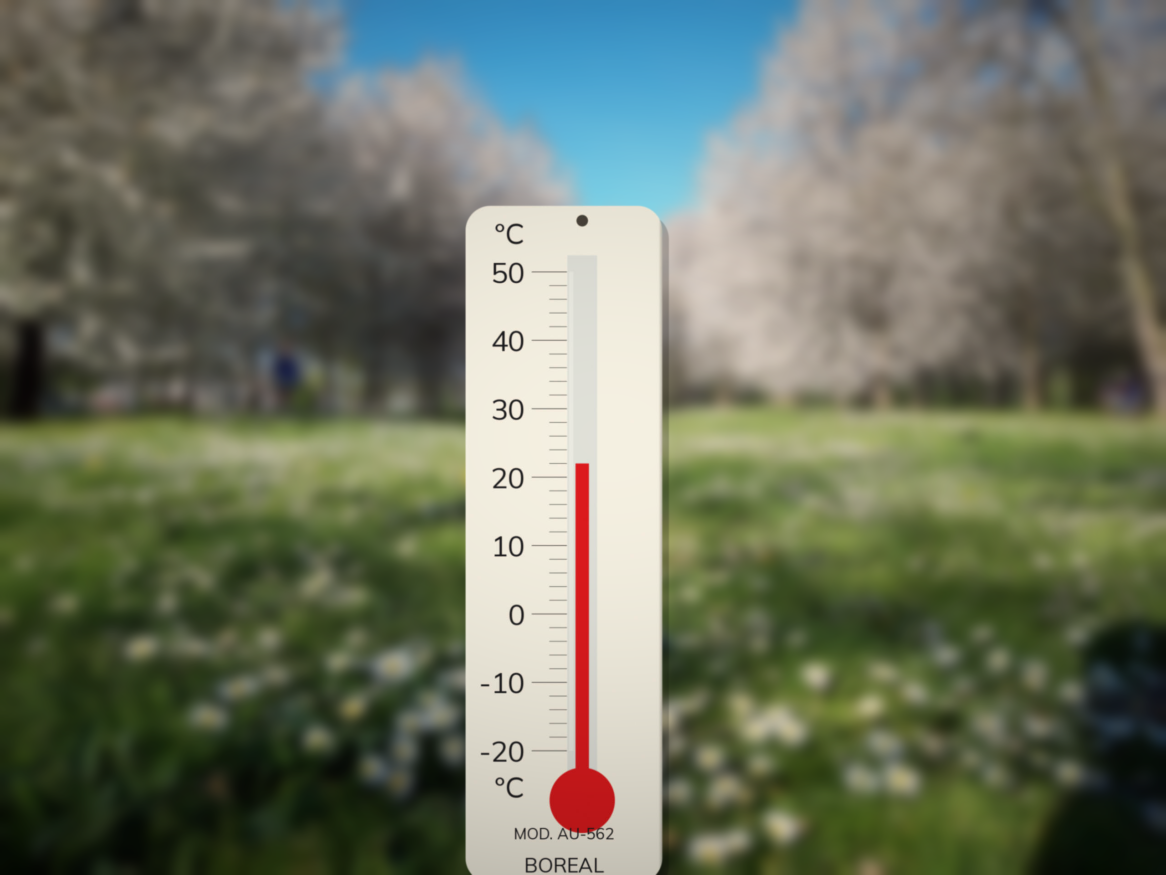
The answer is 22,°C
